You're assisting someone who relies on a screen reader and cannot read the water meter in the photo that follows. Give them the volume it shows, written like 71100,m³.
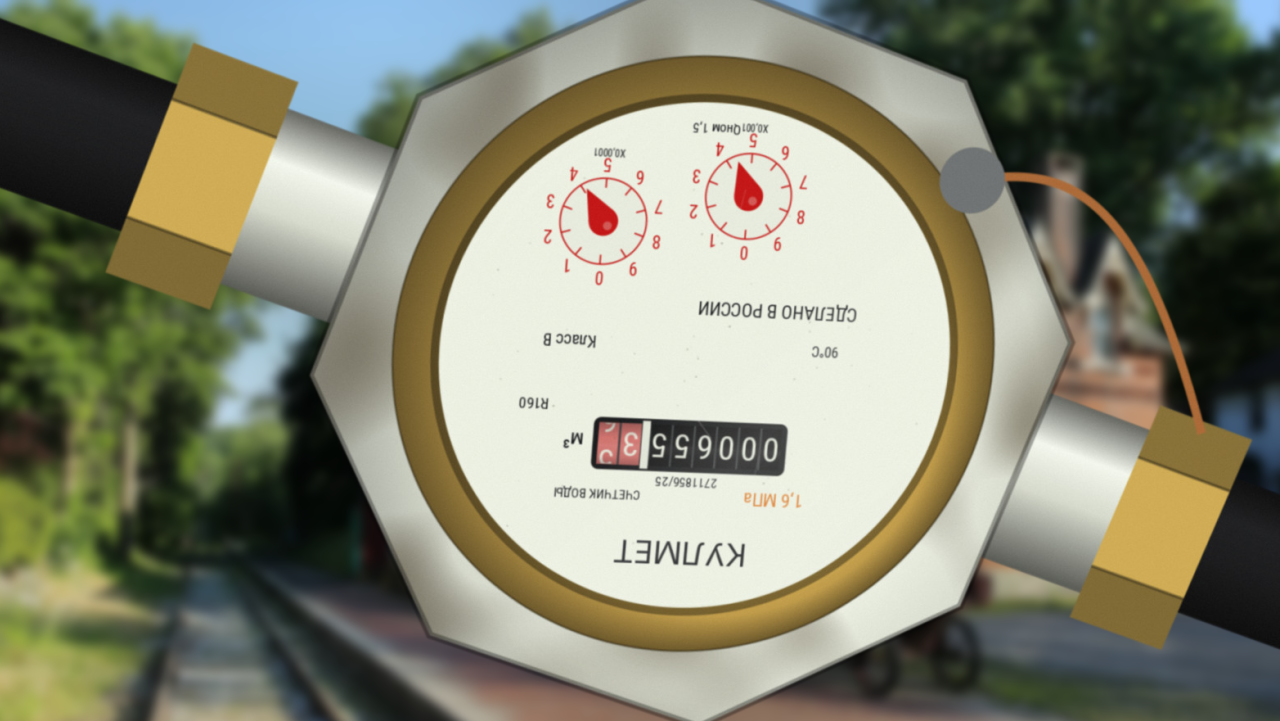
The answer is 655.3544,m³
